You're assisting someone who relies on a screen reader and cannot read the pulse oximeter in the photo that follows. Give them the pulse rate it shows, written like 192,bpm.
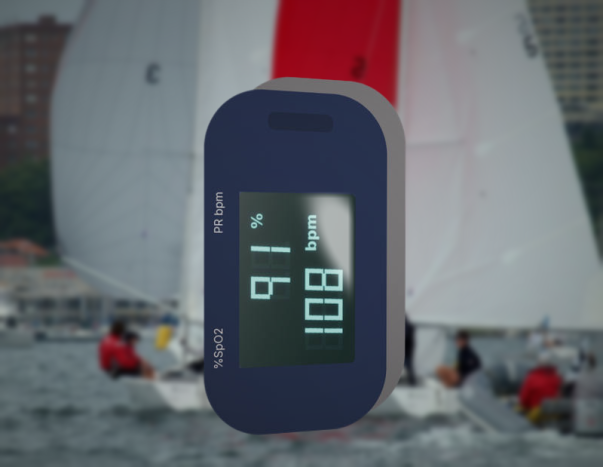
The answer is 108,bpm
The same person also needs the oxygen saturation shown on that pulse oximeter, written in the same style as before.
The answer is 91,%
